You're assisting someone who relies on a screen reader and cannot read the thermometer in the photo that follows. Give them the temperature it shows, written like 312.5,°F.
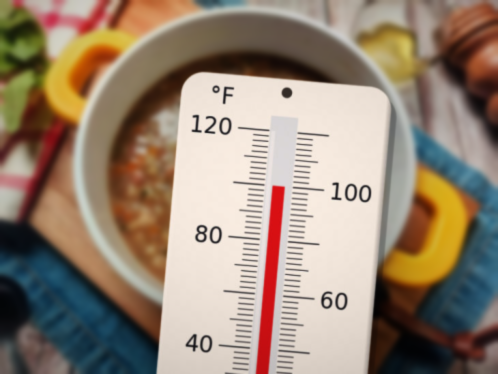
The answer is 100,°F
